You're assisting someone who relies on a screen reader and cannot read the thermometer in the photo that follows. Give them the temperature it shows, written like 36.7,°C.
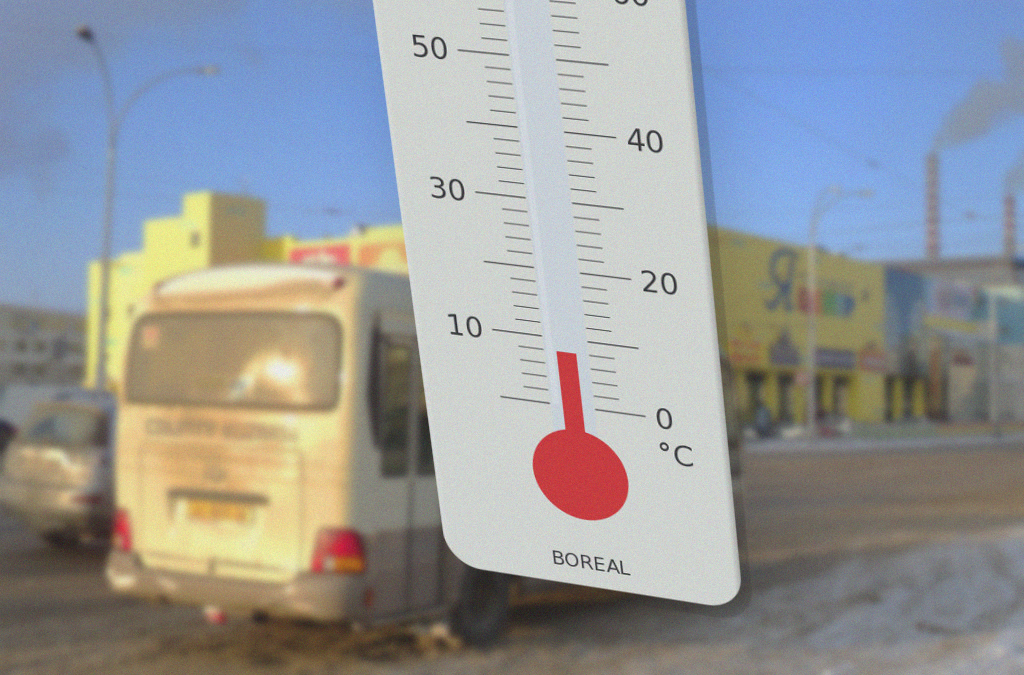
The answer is 8,°C
